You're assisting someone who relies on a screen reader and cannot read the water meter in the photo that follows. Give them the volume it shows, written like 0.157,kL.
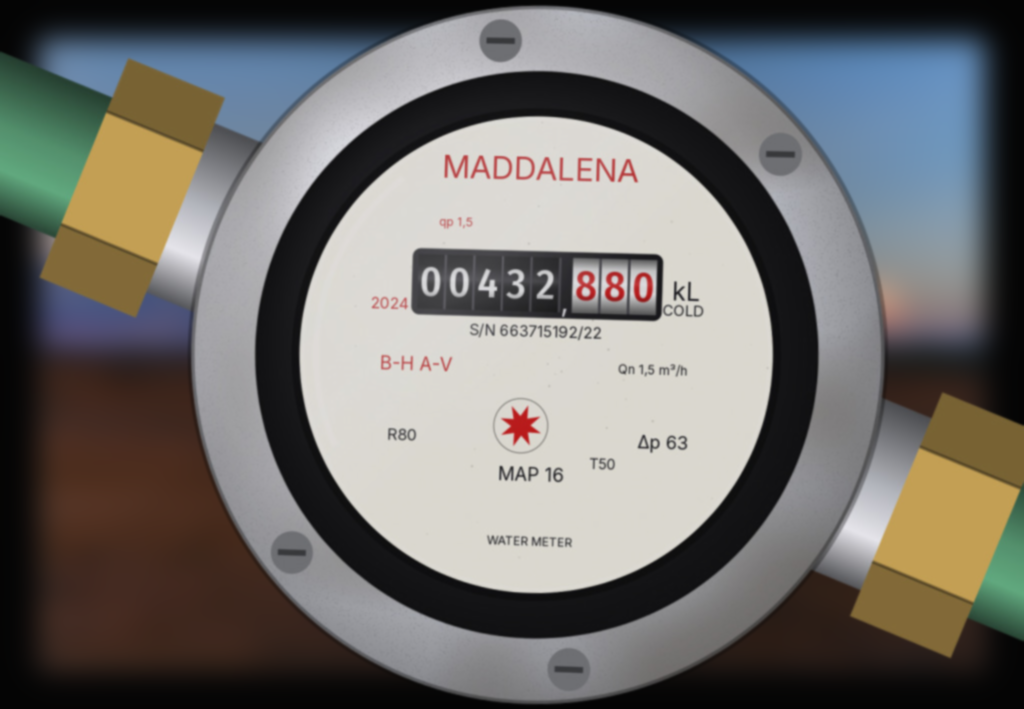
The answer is 432.880,kL
